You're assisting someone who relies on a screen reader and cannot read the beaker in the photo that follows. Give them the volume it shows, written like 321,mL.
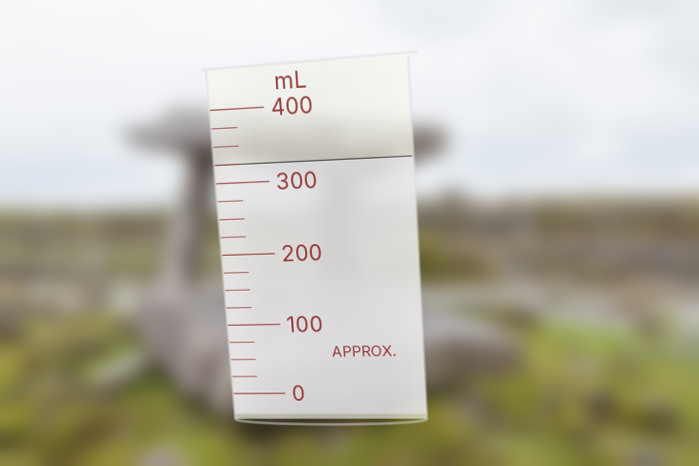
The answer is 325,mL
